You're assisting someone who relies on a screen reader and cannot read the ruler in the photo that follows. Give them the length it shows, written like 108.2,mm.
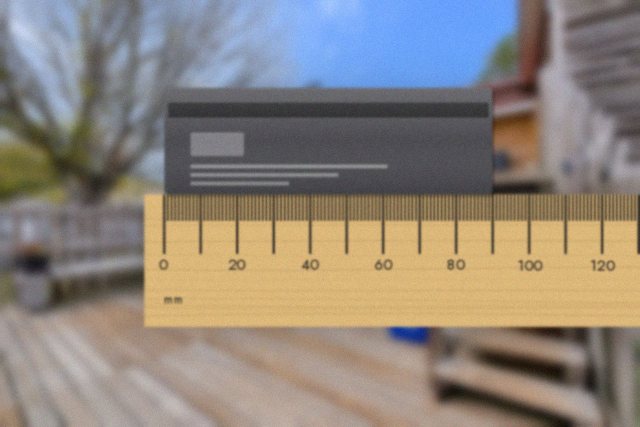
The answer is 90,mm
